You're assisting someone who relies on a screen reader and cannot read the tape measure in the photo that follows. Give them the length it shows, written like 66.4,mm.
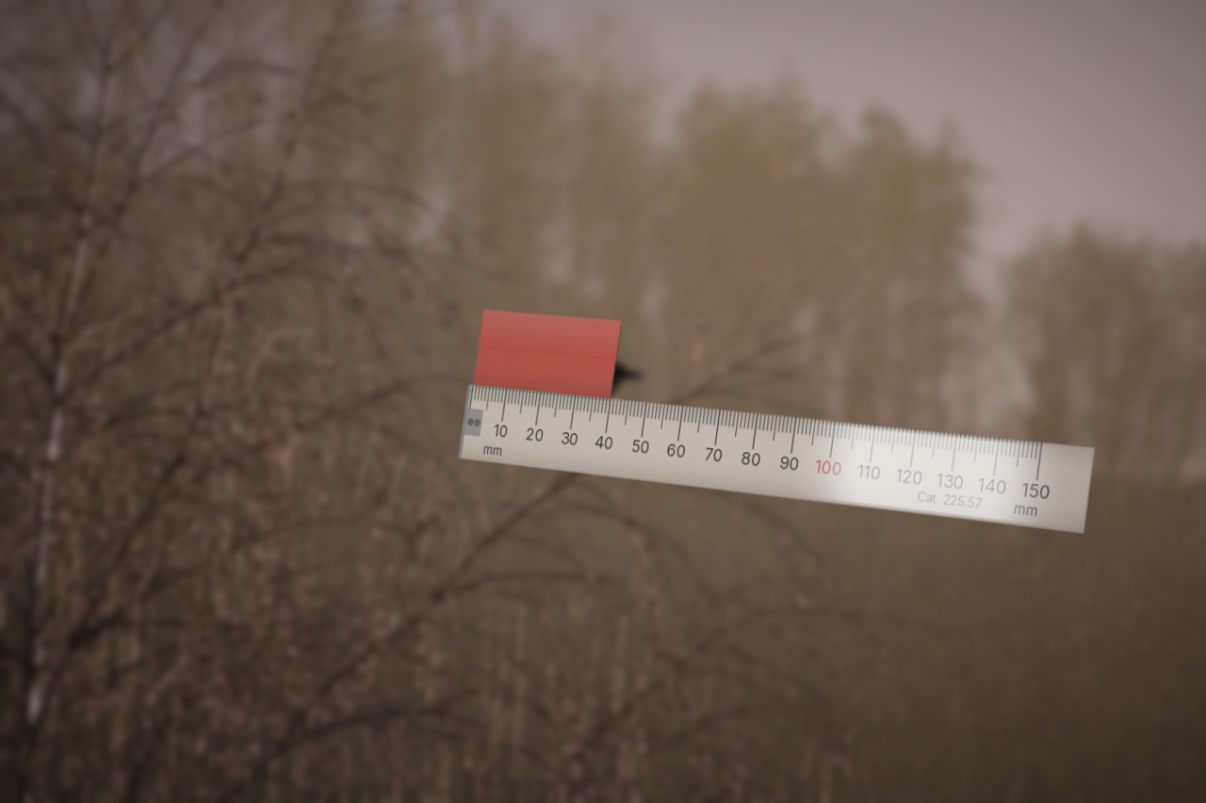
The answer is 40,mm
